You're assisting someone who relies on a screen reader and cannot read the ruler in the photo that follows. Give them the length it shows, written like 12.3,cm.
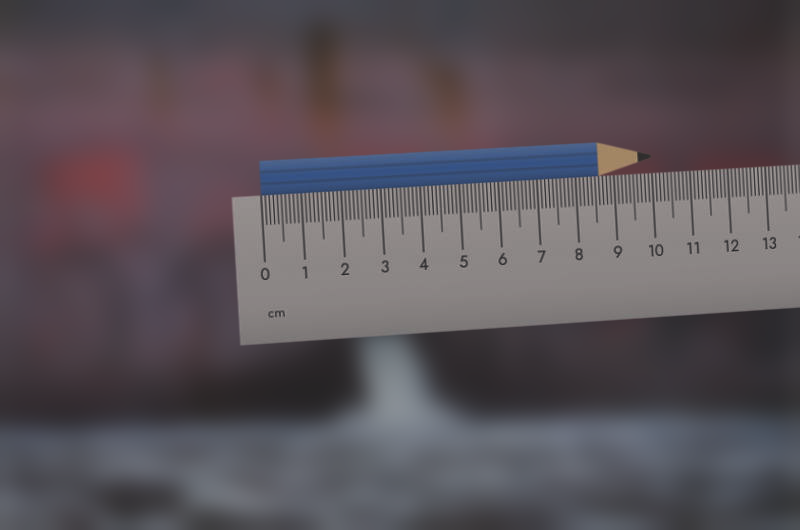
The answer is 10,cm
